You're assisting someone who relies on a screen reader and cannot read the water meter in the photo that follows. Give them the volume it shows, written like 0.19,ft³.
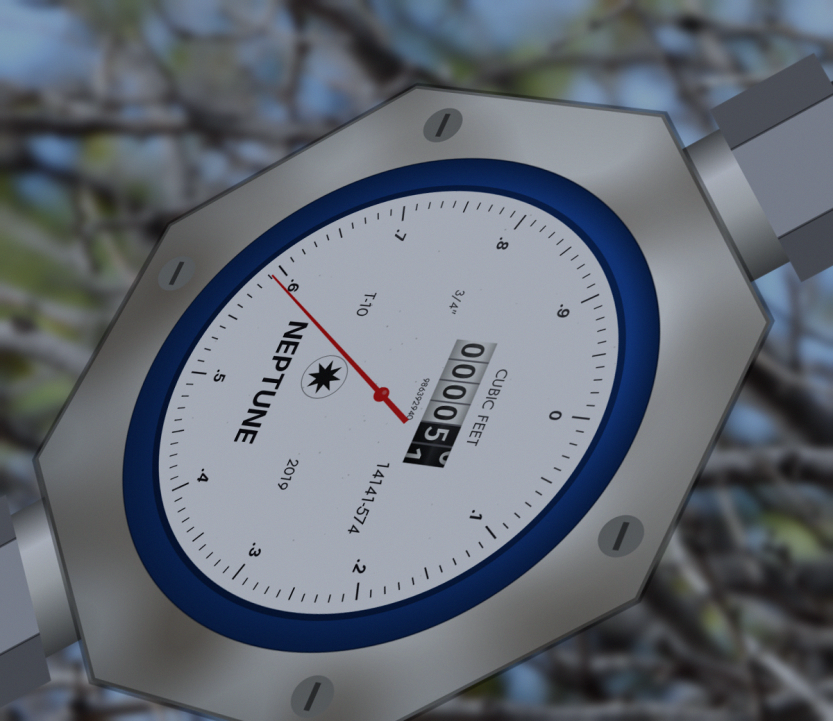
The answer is 50.59,ft³
